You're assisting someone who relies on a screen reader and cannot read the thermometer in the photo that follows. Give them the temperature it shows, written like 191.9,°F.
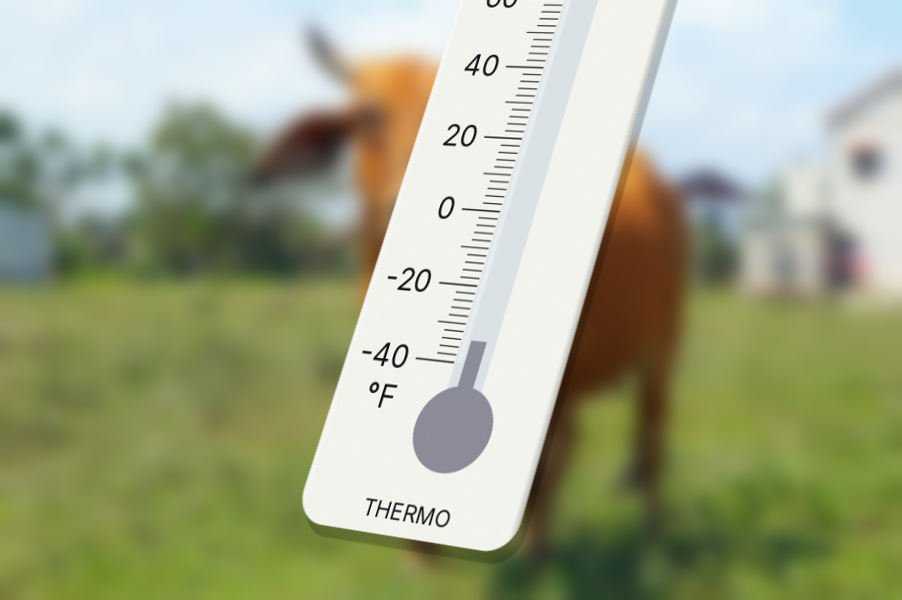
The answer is -34,°F
